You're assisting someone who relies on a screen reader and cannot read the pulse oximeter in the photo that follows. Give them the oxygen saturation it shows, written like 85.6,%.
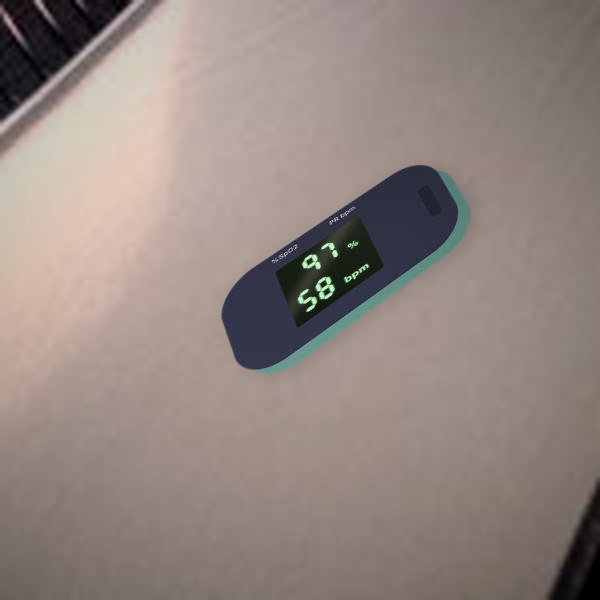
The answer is 97,%
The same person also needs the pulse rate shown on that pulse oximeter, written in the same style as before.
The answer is 58,bpm
